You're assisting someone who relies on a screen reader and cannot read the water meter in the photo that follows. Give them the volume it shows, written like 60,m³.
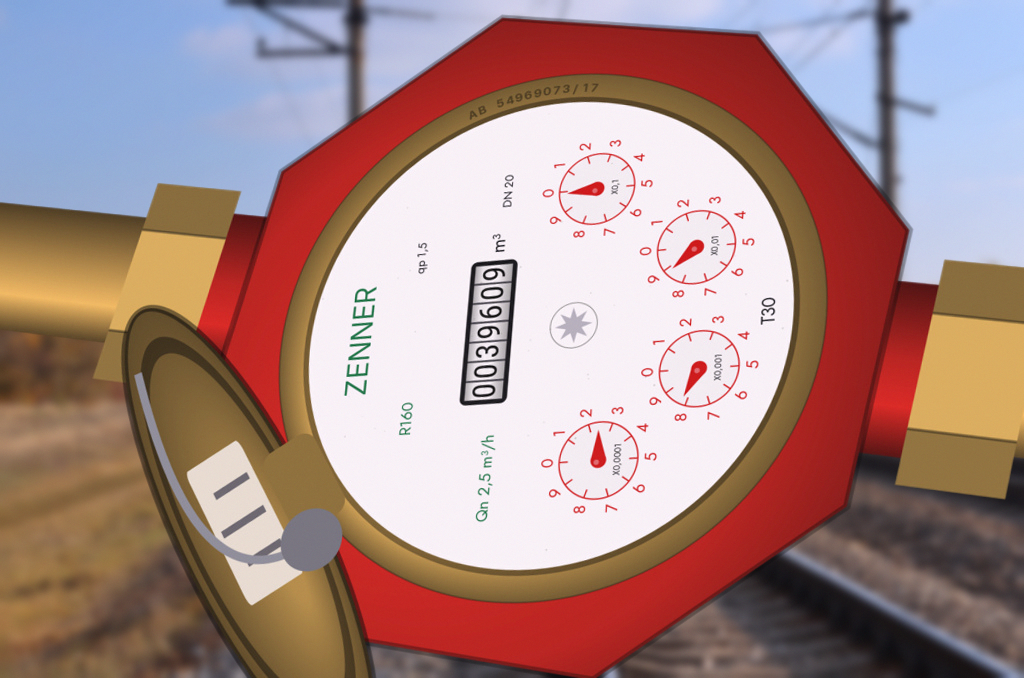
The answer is 39608.9882,m³
